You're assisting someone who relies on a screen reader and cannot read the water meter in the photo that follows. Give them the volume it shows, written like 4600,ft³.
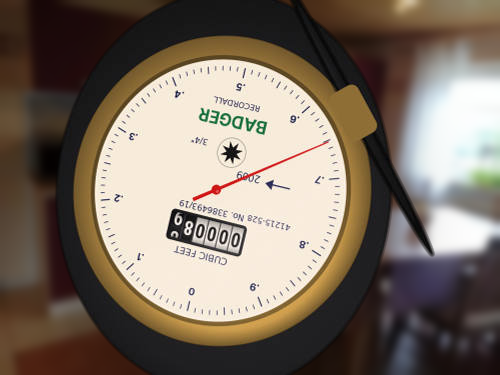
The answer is 88.65,ft³
